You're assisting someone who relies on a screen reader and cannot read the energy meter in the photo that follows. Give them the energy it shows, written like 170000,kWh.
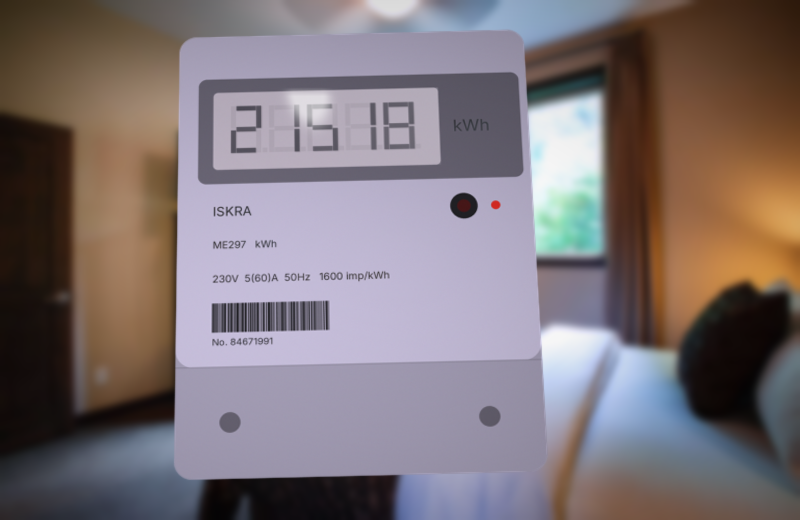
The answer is 21518,kWh
